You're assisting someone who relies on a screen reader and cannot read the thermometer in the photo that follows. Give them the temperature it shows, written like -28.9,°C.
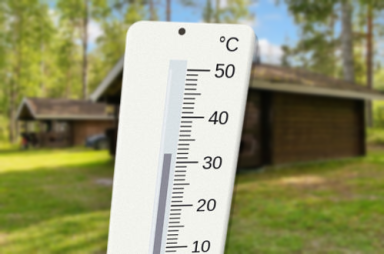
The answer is 32,°C
